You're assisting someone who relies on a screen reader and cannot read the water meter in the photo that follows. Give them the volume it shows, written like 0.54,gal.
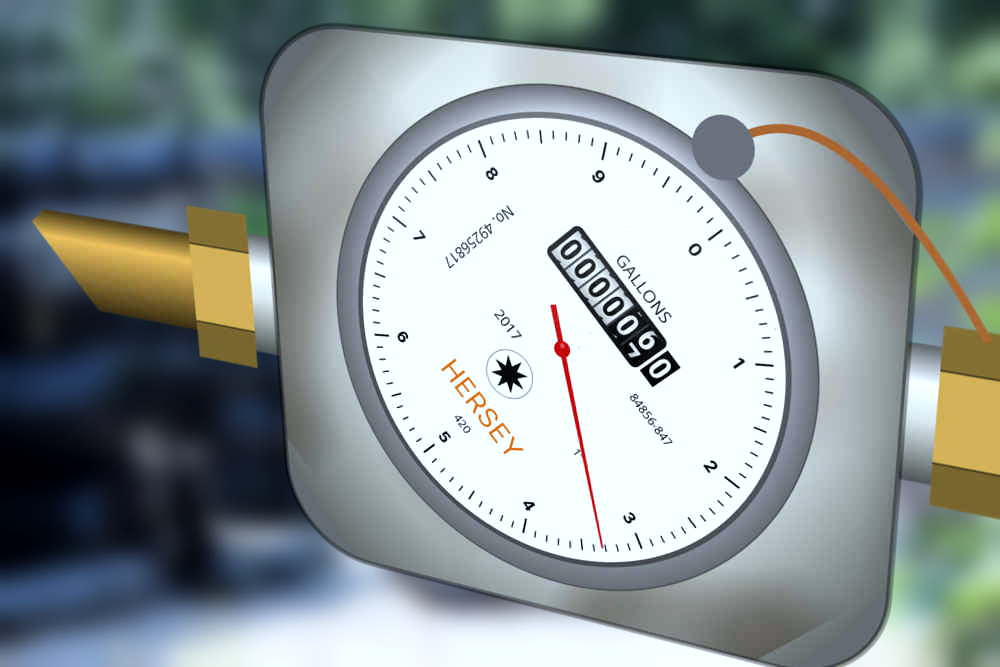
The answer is 63.3,gal
